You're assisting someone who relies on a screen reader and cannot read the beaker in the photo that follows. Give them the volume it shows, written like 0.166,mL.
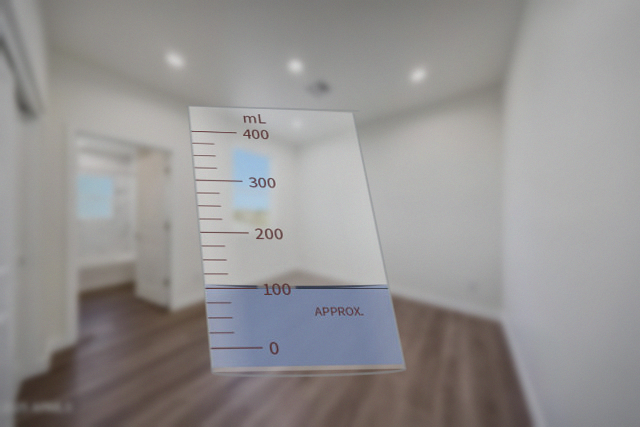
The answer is 100,mL
